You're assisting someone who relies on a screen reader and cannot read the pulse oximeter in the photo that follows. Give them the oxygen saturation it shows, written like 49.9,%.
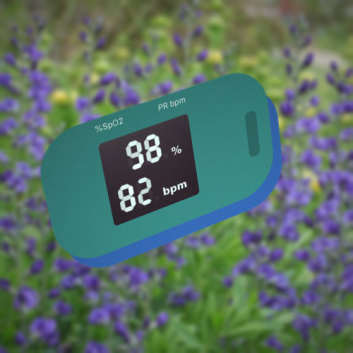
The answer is 98,%
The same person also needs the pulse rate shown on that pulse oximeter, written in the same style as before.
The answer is 82,bpm
